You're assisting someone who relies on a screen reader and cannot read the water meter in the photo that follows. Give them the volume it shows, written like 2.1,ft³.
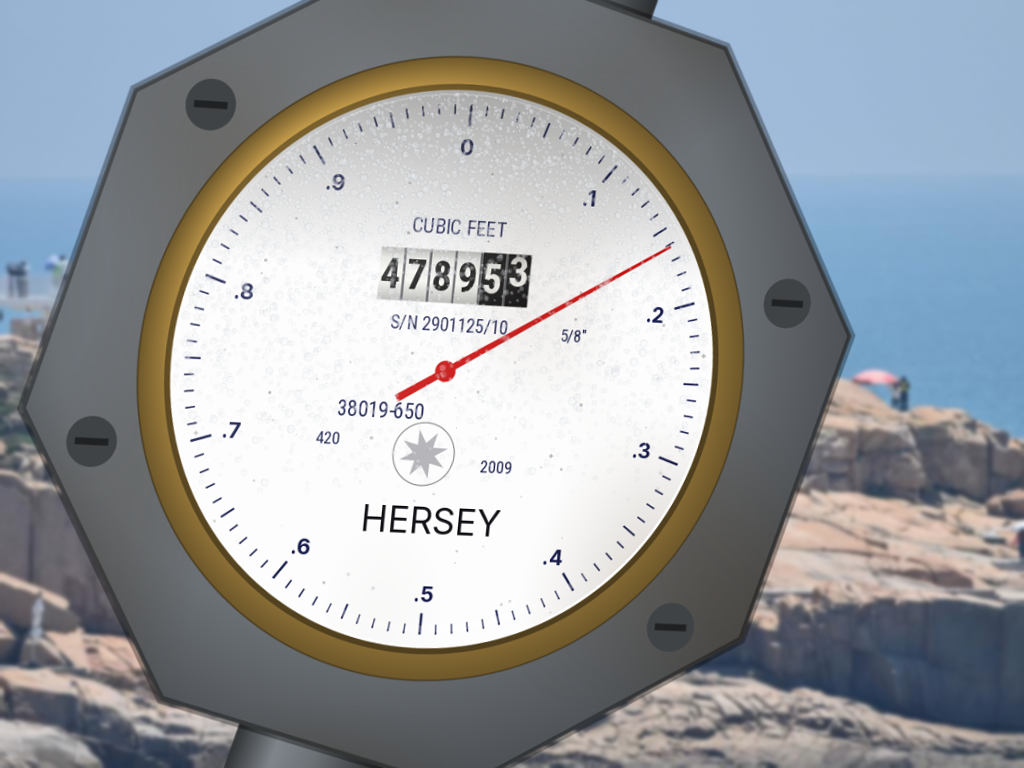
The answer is 478953.16,ft³
